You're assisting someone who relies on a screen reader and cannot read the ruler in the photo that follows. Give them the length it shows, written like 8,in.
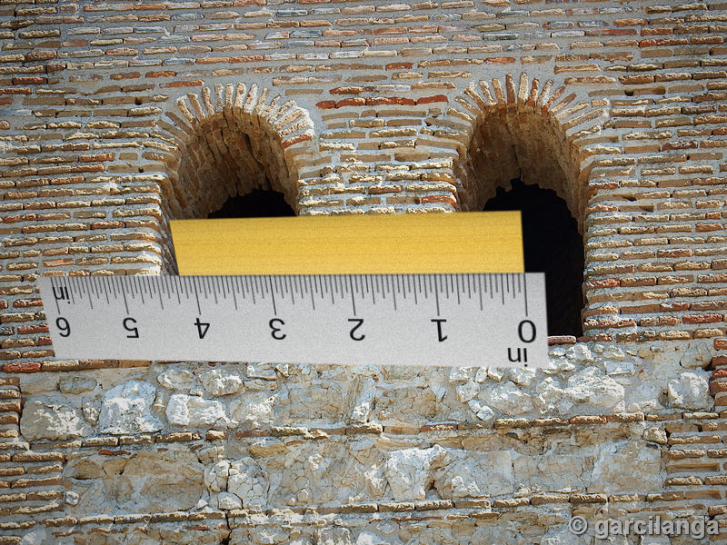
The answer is 4.1875,in
